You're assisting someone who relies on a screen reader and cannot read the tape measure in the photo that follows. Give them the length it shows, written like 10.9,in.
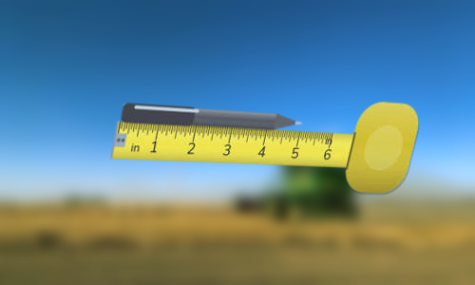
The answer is 5,in
